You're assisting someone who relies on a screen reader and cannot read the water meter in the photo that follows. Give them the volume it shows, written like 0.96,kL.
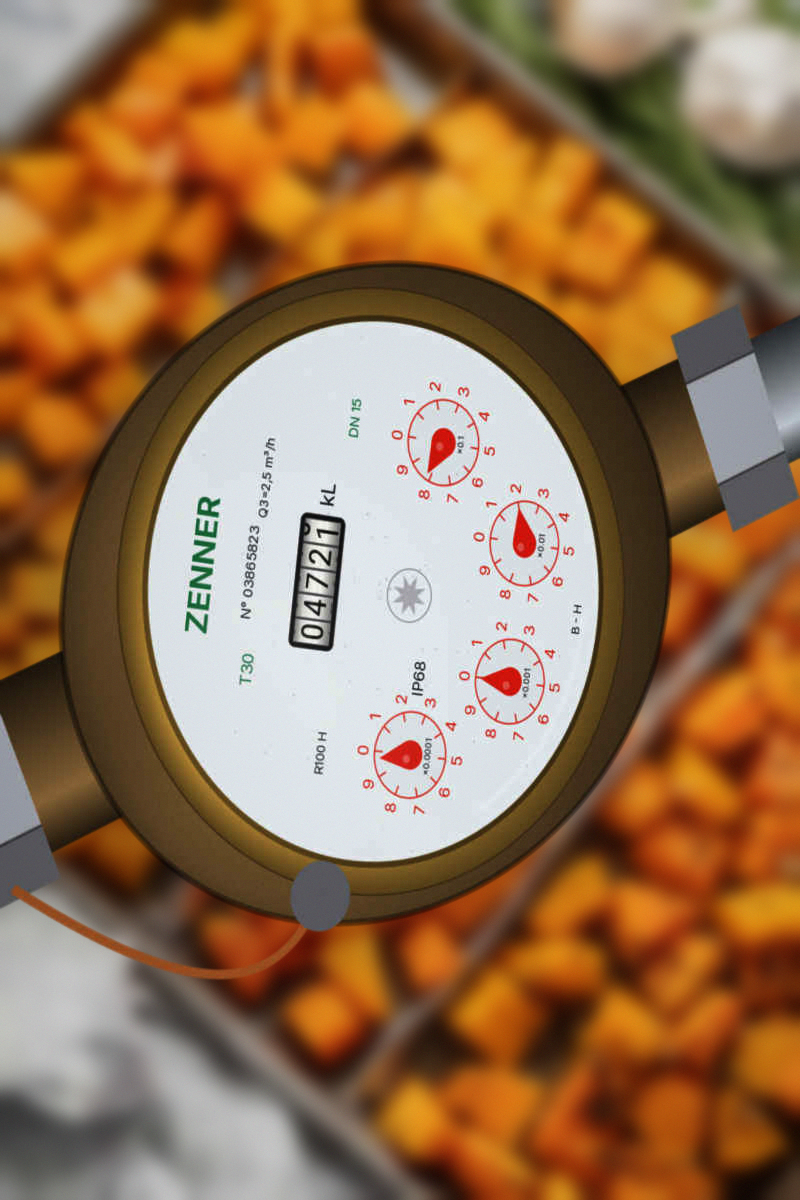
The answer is 4720.8199,kL
